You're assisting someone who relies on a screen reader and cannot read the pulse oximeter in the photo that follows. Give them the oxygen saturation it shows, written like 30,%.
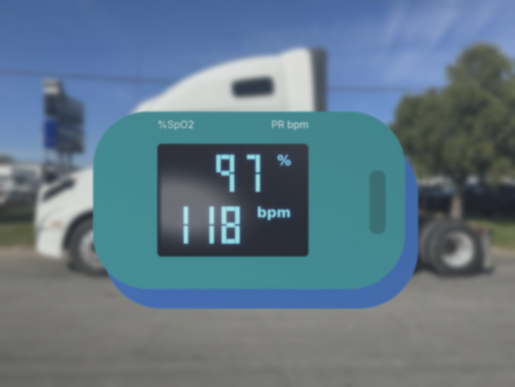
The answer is 97,%
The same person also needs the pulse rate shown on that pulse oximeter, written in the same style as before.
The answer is 118,bpm
